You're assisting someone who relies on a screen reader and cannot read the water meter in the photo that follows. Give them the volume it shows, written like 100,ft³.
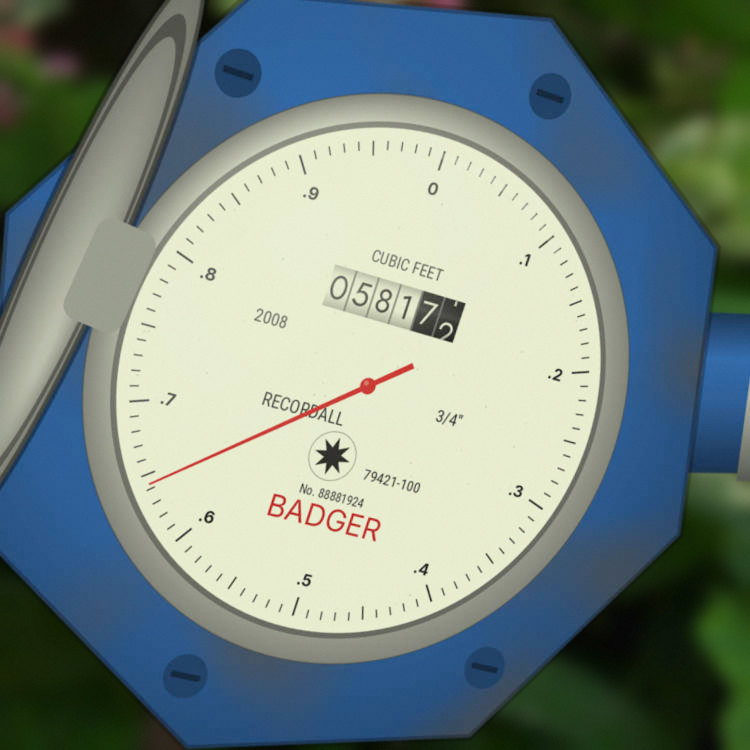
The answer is 58171.64,ft³
